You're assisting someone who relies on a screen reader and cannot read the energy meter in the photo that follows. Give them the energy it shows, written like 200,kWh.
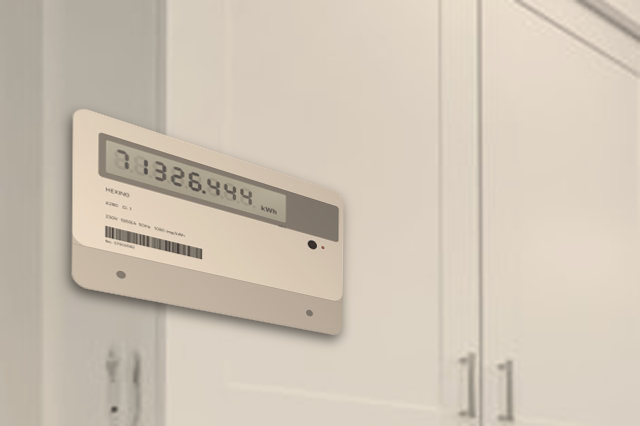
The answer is 71326.444,kWh
